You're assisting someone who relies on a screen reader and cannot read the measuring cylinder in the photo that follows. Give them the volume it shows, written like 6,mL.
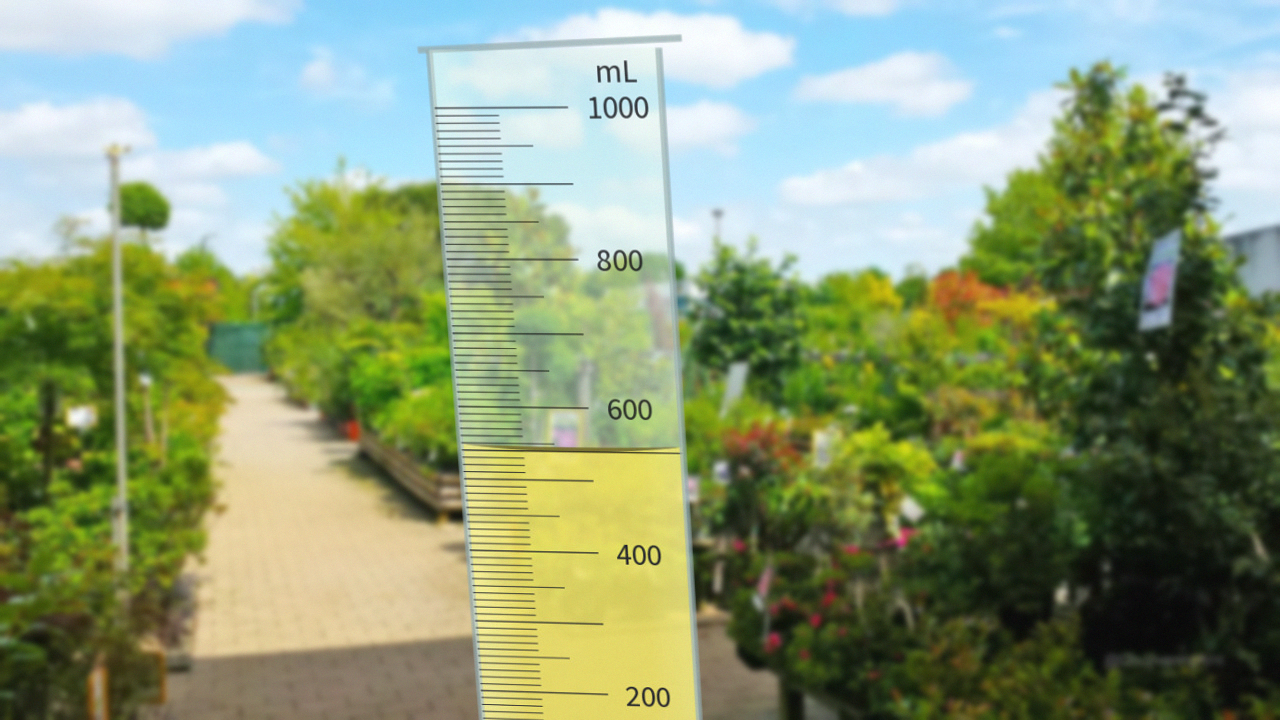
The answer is 540,mL
